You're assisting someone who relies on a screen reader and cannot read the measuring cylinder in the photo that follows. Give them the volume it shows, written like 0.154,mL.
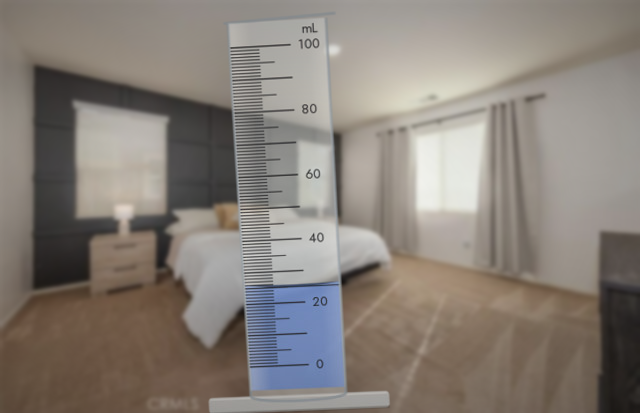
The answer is 25,mL
